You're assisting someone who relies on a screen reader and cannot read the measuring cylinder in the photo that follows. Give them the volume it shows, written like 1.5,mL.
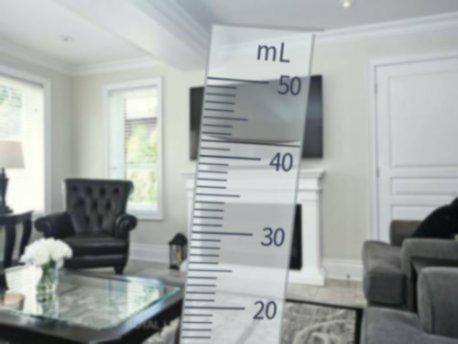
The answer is 42,mL
